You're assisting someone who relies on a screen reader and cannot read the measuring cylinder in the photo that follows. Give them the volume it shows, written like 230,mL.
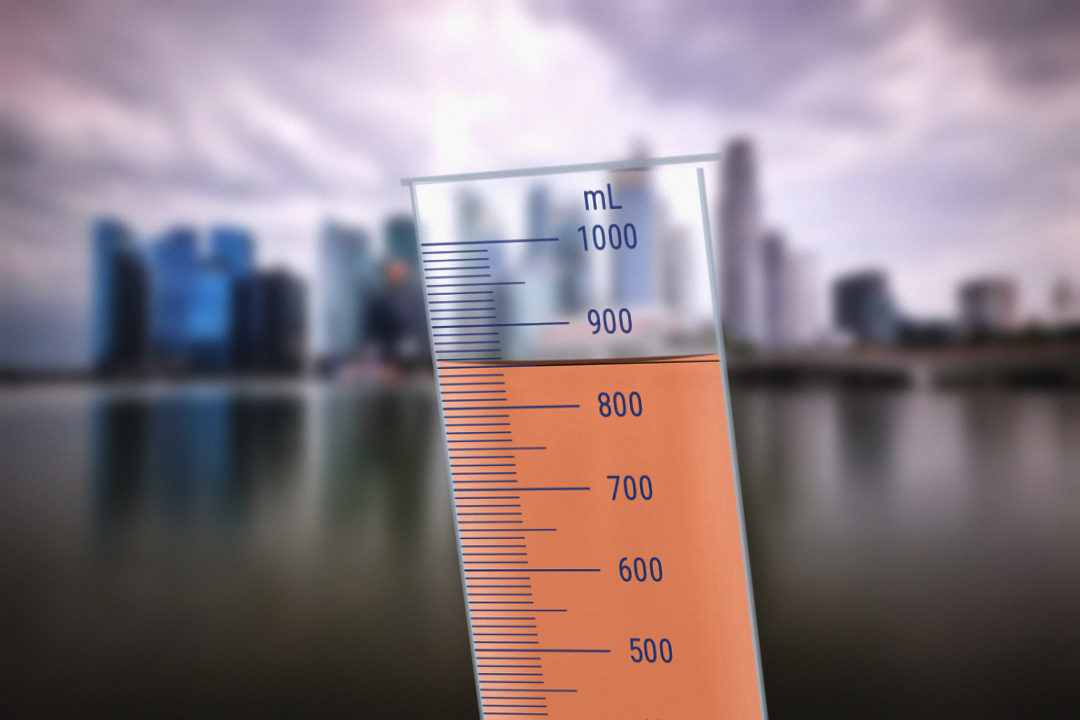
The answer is 850,mL
